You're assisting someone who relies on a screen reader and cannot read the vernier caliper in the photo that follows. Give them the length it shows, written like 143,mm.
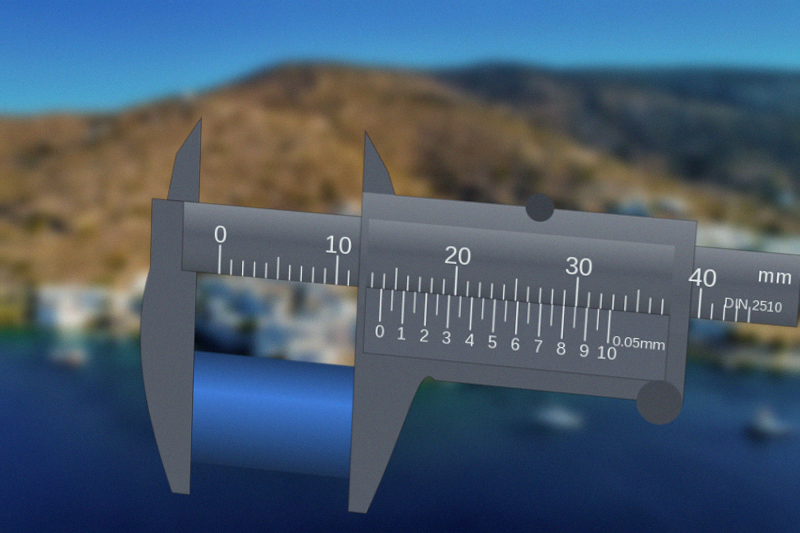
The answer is 13.8,mm
